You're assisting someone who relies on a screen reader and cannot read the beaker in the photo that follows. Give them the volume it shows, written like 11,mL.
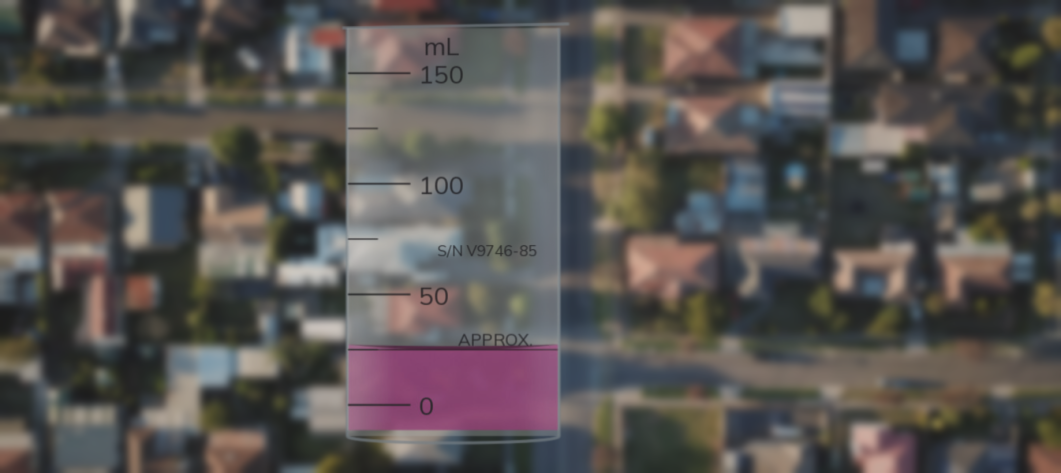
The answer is 25,mL
